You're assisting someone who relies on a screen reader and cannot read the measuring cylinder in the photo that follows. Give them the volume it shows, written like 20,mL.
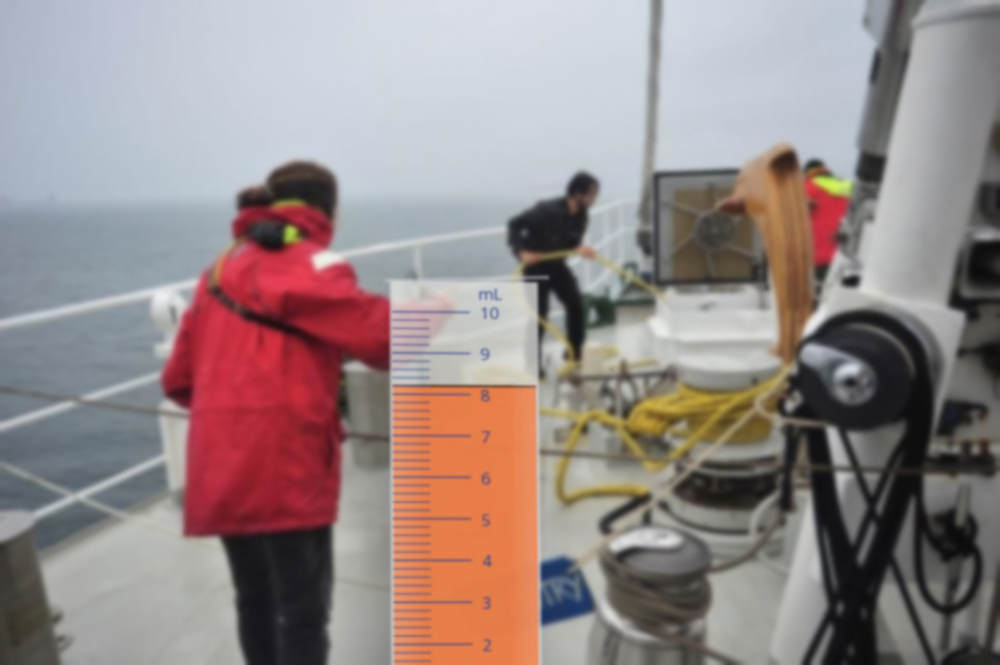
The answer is 8.2,mL
